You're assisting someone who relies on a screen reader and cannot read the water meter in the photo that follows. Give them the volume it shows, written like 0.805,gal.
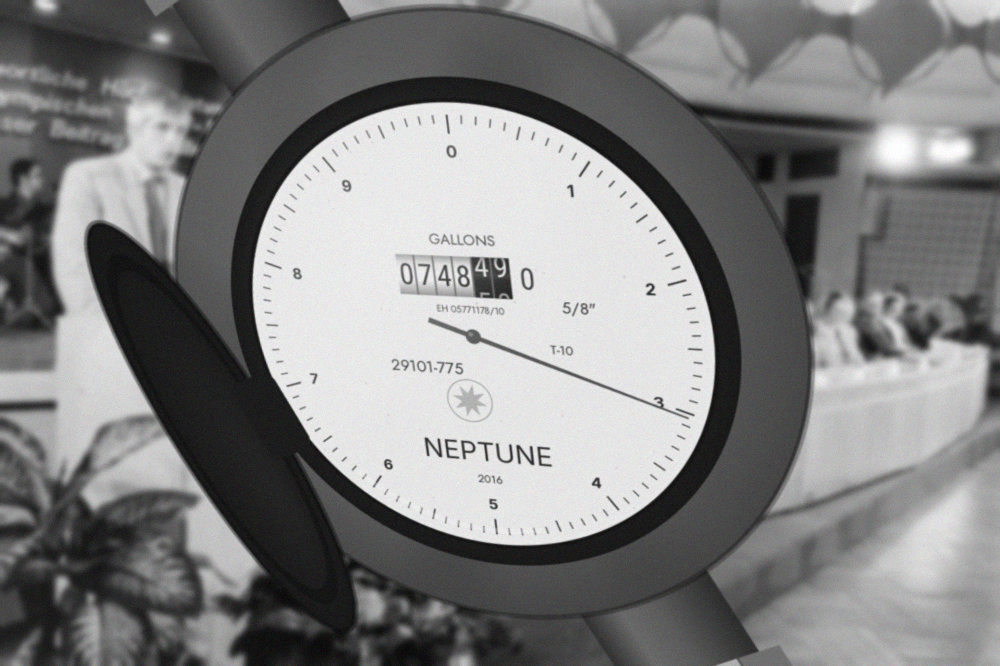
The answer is 748493.0,gal
